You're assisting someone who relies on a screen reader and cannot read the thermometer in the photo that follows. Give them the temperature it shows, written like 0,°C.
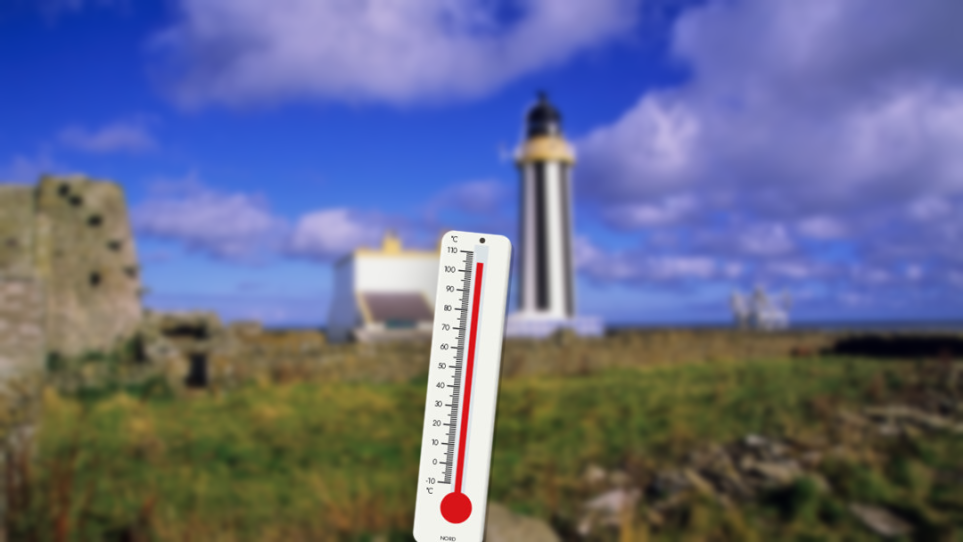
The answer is 105,°C
